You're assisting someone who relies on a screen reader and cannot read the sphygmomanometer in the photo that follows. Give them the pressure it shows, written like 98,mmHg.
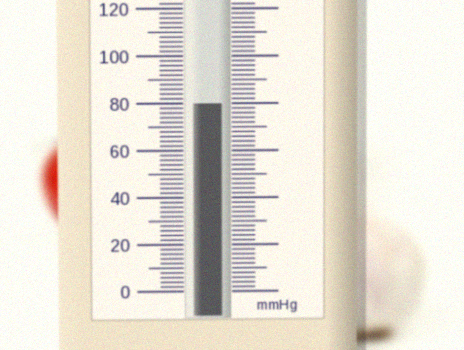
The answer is 80,mmHg
